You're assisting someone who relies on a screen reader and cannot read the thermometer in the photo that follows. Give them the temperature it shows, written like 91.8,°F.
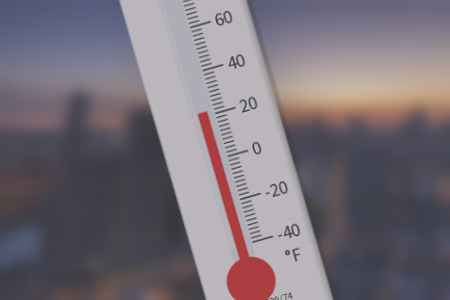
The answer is 22,°F
